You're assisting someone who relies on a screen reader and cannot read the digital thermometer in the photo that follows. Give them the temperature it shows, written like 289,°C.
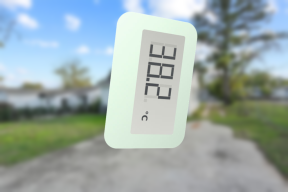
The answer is 38.2,°C
